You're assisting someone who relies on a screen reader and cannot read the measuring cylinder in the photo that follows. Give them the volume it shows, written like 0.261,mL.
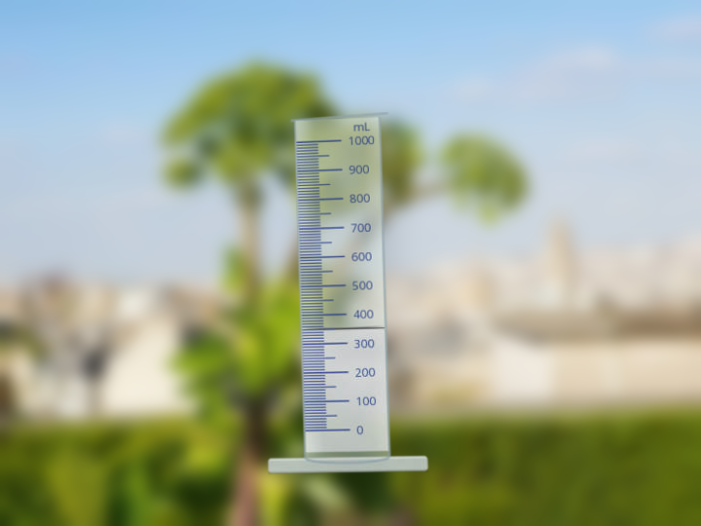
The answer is 350,mL
